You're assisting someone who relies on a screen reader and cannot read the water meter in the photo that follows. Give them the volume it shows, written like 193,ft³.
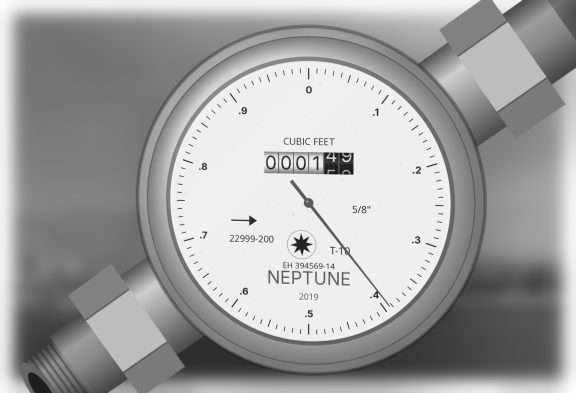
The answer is 149.39,ft³
